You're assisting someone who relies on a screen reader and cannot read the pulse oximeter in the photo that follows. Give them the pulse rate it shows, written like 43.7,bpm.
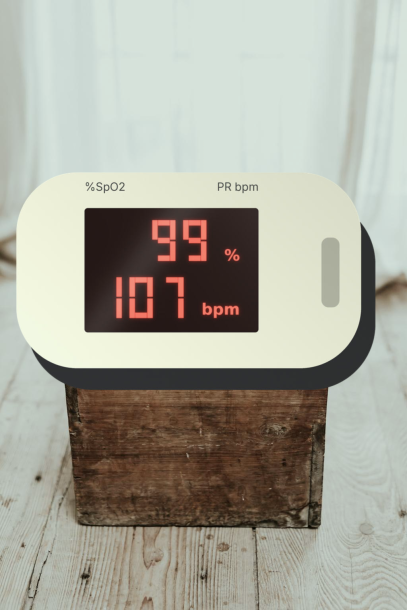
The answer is 107,bpm
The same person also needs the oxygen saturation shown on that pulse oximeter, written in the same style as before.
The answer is 99,%
